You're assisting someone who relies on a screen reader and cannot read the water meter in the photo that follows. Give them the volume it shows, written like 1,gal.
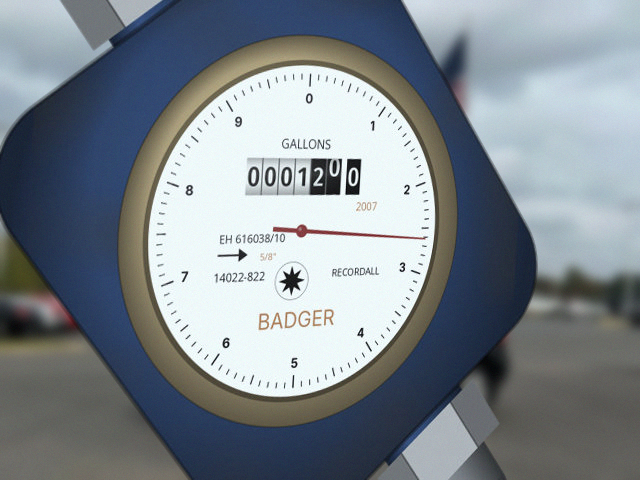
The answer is 1202.6,gal
